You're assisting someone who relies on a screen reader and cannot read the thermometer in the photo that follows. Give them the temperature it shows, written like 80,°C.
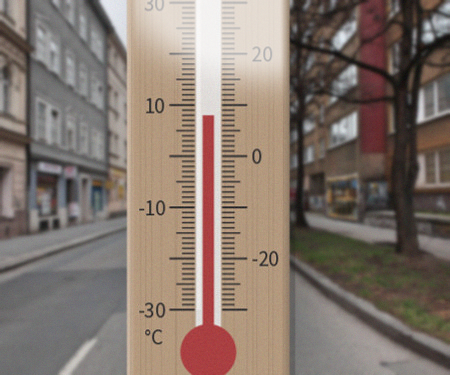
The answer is 8,°C
